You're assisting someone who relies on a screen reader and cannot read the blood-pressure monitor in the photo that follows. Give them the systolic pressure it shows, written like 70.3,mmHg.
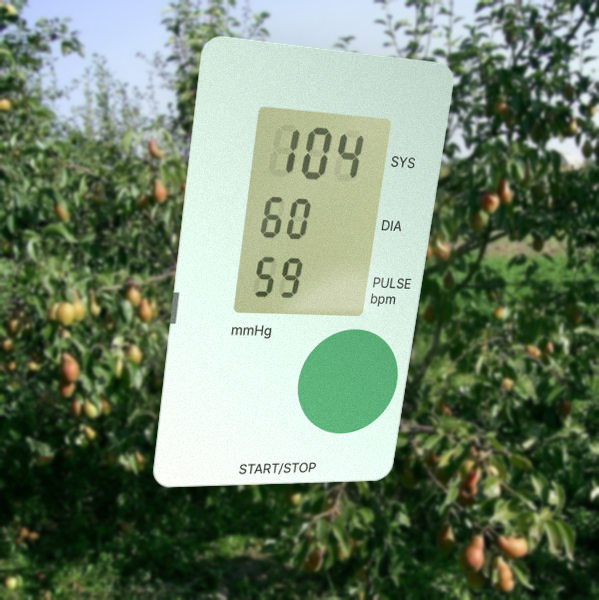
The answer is 104,mmHg
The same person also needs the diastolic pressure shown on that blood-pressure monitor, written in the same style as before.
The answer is 60,mmHg
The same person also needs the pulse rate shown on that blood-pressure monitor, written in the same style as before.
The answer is 59,bpm
